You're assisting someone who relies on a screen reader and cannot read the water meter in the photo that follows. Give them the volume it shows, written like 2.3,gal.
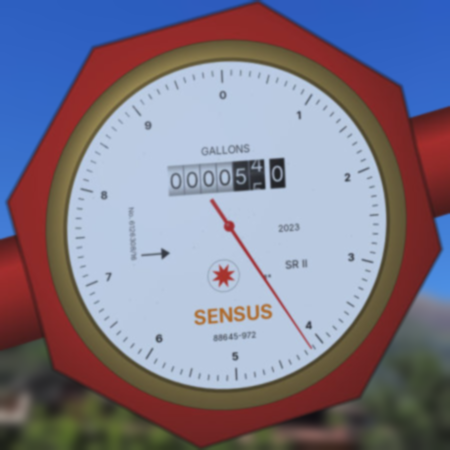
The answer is 544.1,gal
